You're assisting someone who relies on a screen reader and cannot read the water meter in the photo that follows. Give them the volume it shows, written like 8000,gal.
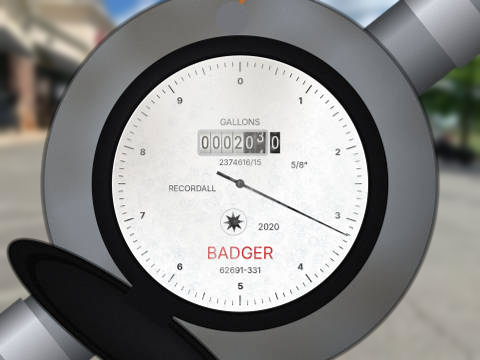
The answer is 2033.2,gal
